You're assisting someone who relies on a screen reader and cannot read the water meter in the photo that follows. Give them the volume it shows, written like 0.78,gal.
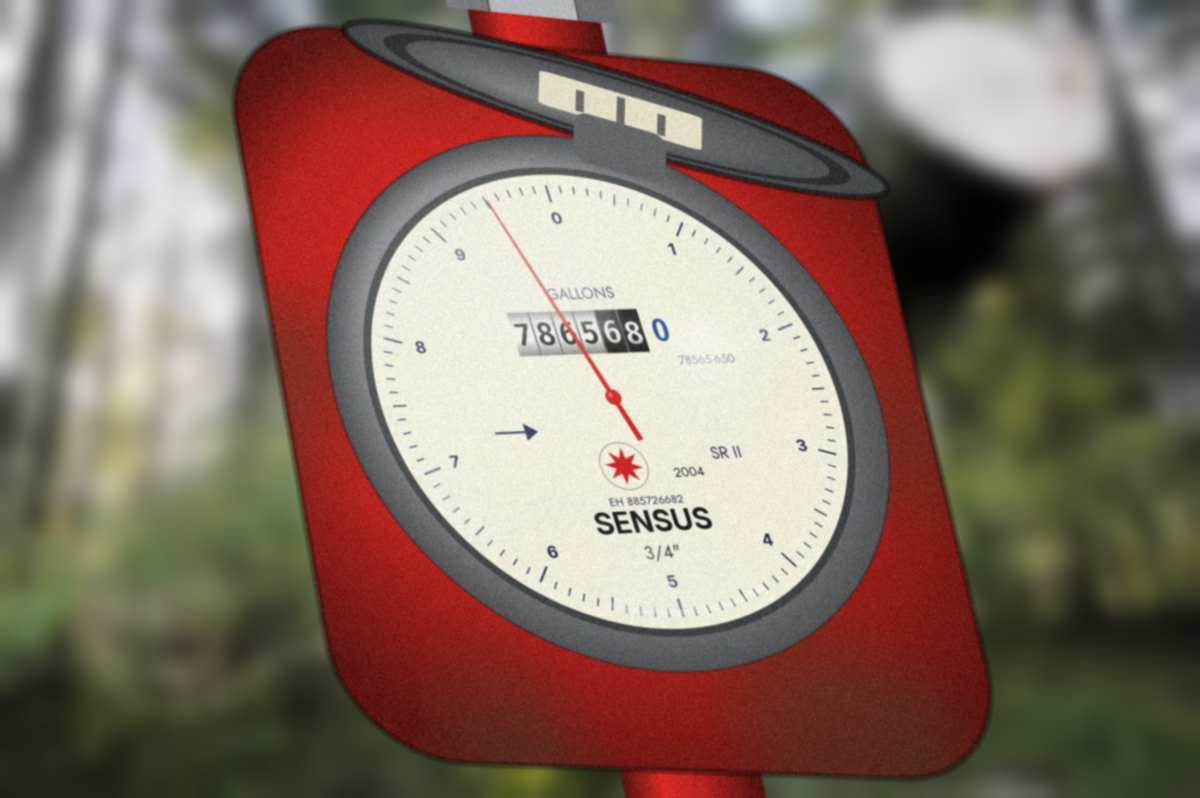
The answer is 7865679.5,gal
